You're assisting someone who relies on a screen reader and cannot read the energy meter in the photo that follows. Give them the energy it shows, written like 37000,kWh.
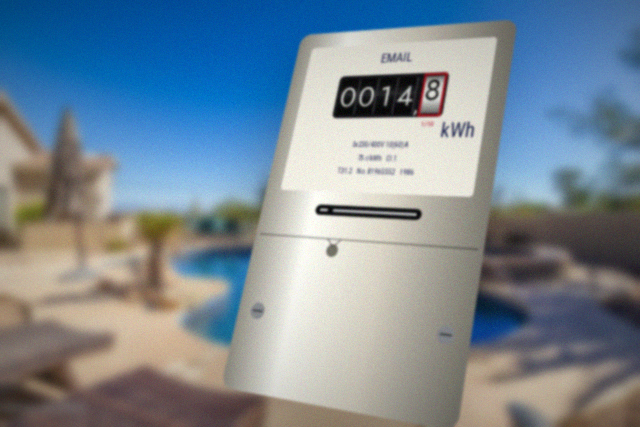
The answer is 14.8,kWh
